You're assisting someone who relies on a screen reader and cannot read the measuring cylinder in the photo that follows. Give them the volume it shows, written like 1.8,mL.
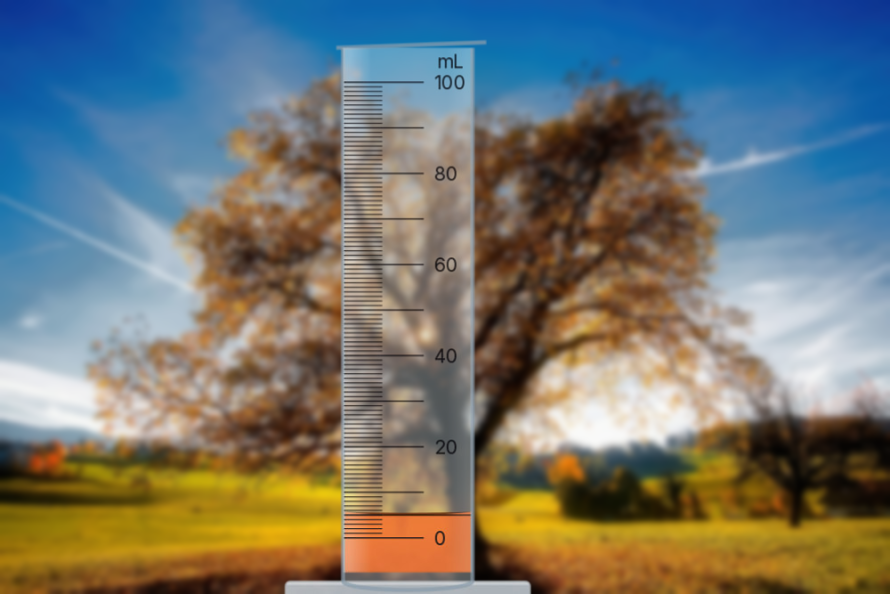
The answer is 5,mL
